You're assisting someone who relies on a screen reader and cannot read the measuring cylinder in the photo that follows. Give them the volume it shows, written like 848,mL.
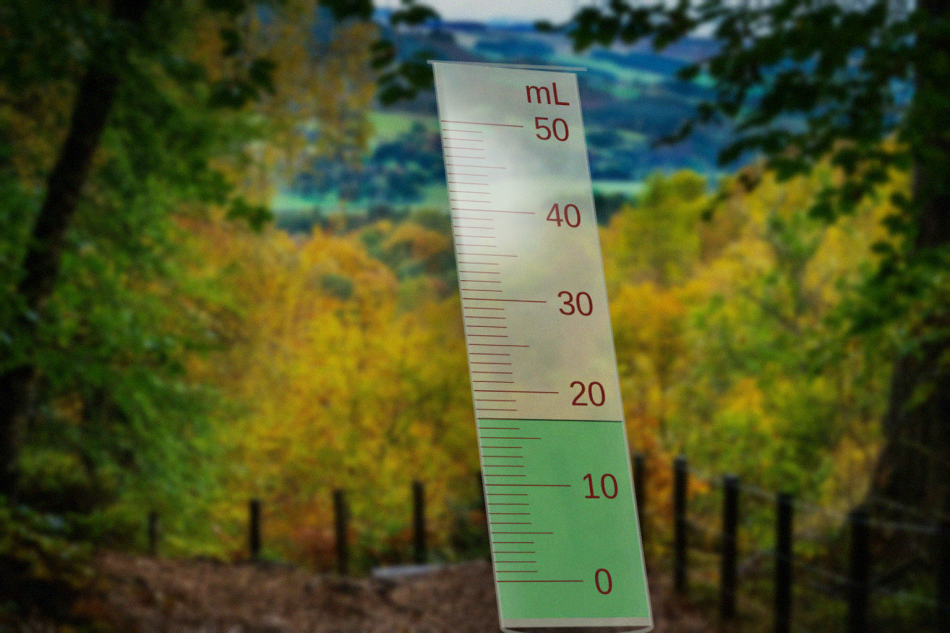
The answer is 17,mL
